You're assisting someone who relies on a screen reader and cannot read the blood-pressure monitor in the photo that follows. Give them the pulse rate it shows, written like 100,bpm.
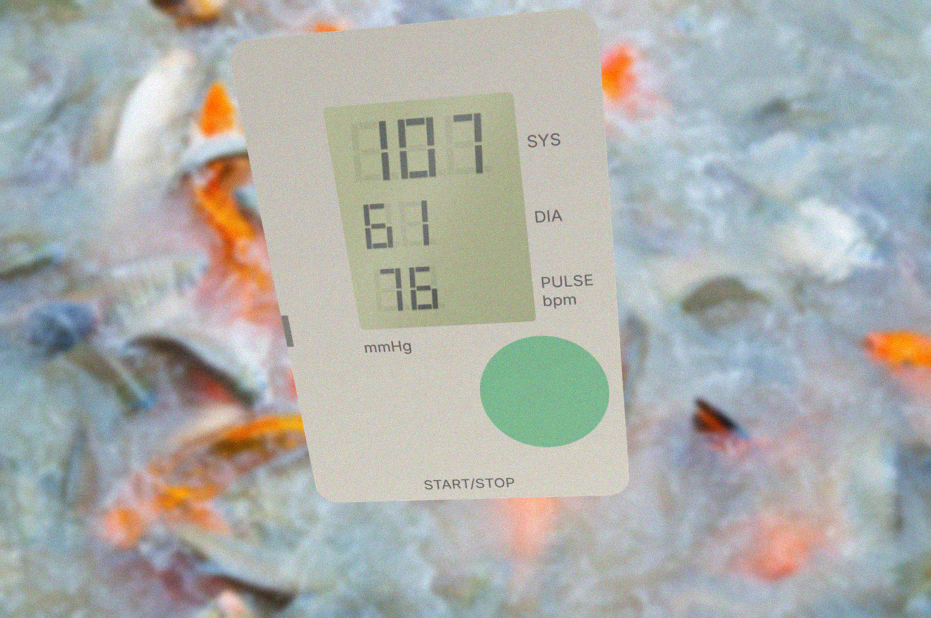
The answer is 76,bpm
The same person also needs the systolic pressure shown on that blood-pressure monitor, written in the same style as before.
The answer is 107,mmHg
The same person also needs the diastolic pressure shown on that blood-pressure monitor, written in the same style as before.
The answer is 61,mmHg
